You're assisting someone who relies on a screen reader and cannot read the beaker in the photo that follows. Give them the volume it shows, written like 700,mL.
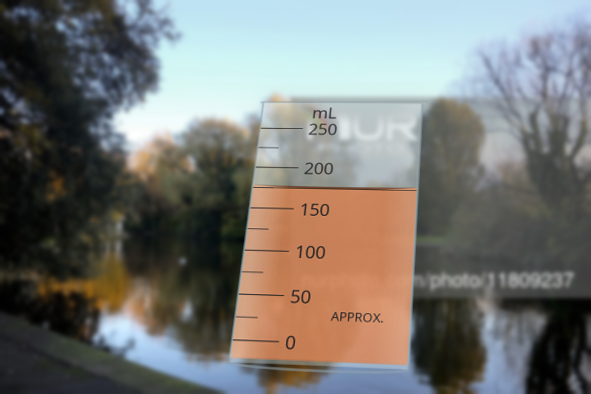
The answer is 175,mL
